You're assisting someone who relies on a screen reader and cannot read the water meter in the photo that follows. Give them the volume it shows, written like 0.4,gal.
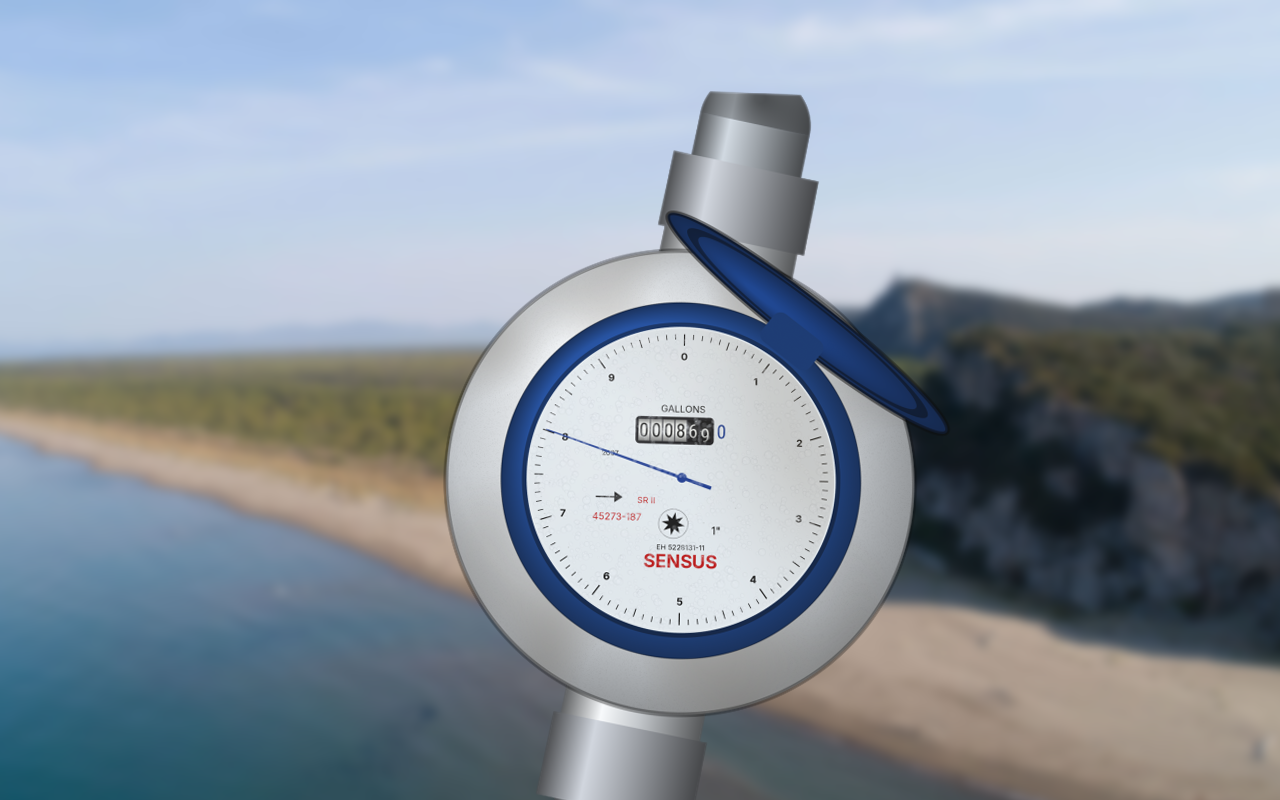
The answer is 8688.0,gal
